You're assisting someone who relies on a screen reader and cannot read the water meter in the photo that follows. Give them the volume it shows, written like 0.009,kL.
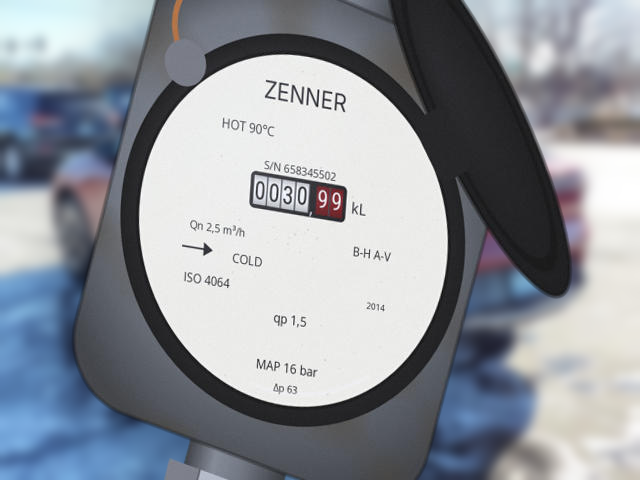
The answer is 30.99,kL
